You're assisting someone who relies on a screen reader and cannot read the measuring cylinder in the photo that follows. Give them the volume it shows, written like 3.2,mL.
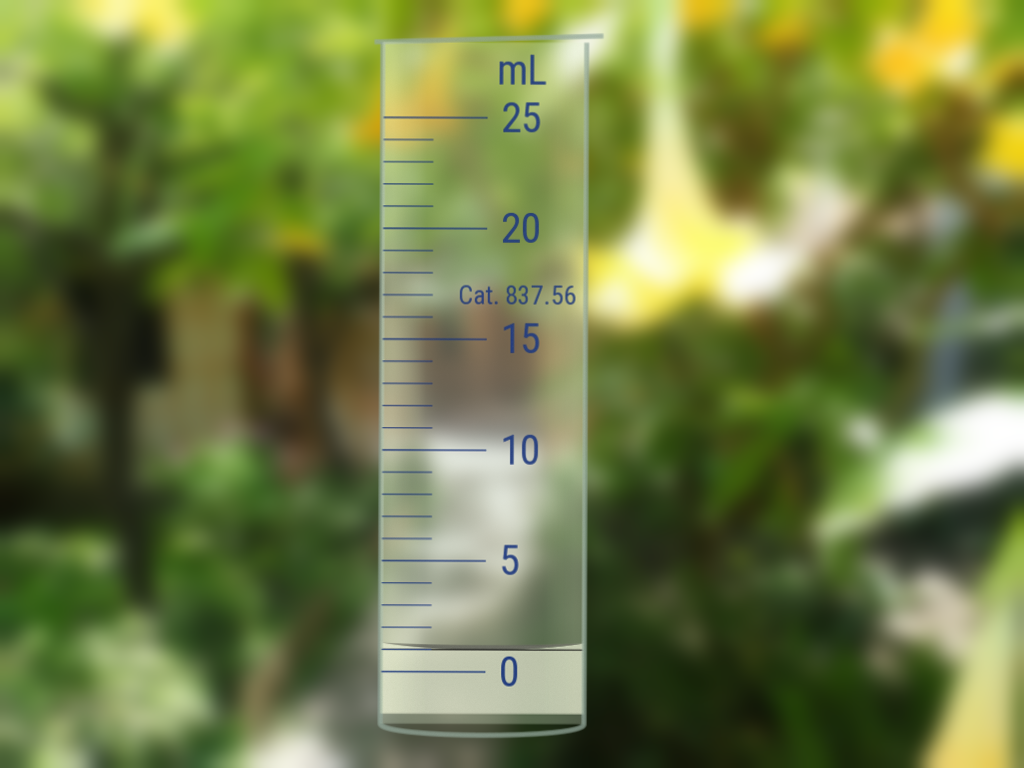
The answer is 1,mL
